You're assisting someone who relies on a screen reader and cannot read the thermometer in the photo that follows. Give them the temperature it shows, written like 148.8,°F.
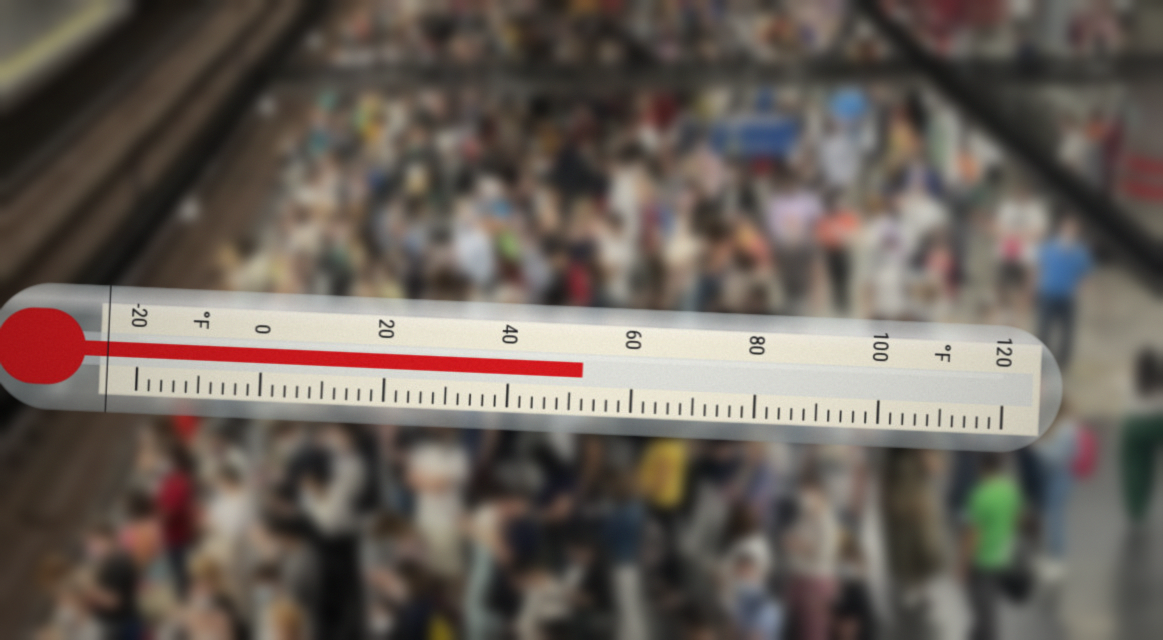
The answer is 52,°F
